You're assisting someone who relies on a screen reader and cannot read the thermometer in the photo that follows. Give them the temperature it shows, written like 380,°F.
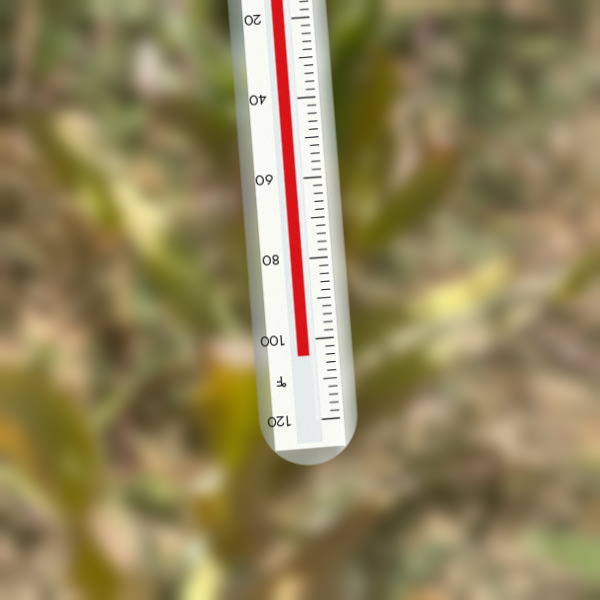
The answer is 104,°F
